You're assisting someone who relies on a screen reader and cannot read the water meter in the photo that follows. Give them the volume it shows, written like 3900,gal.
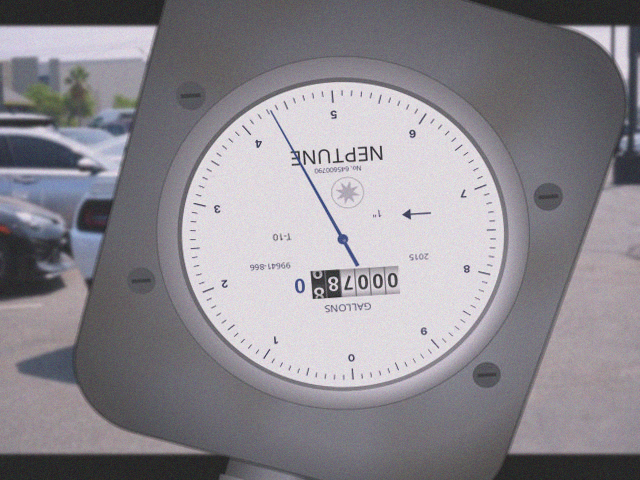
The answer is 7884.3,gal
